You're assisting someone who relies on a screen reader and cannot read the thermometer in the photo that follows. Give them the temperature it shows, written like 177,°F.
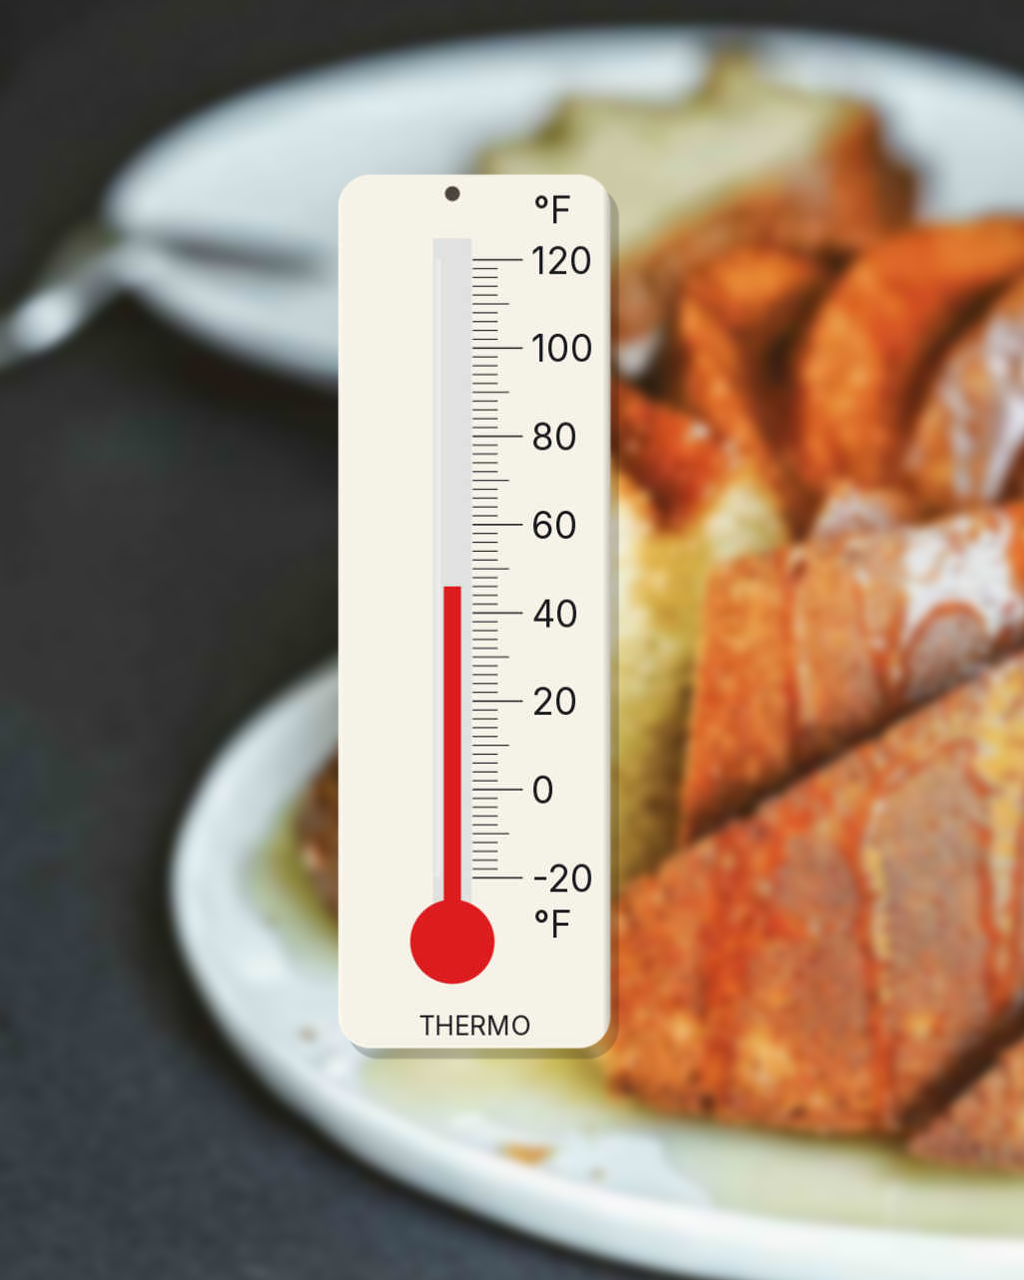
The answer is 46,°F
